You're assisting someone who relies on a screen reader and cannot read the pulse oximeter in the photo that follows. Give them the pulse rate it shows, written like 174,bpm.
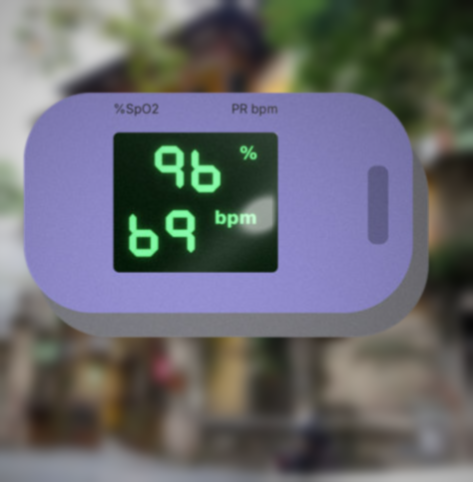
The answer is 69,bpm
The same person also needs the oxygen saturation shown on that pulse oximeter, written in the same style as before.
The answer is 96,%
